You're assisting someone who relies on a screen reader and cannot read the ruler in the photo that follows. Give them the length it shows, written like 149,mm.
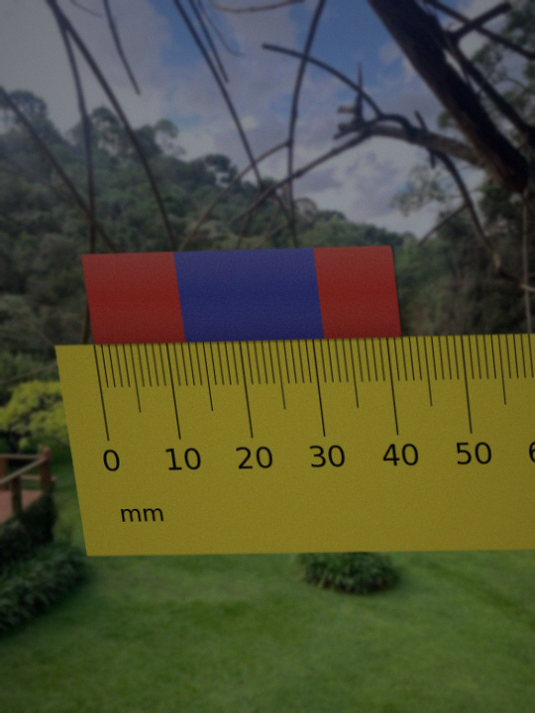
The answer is 42,mm
